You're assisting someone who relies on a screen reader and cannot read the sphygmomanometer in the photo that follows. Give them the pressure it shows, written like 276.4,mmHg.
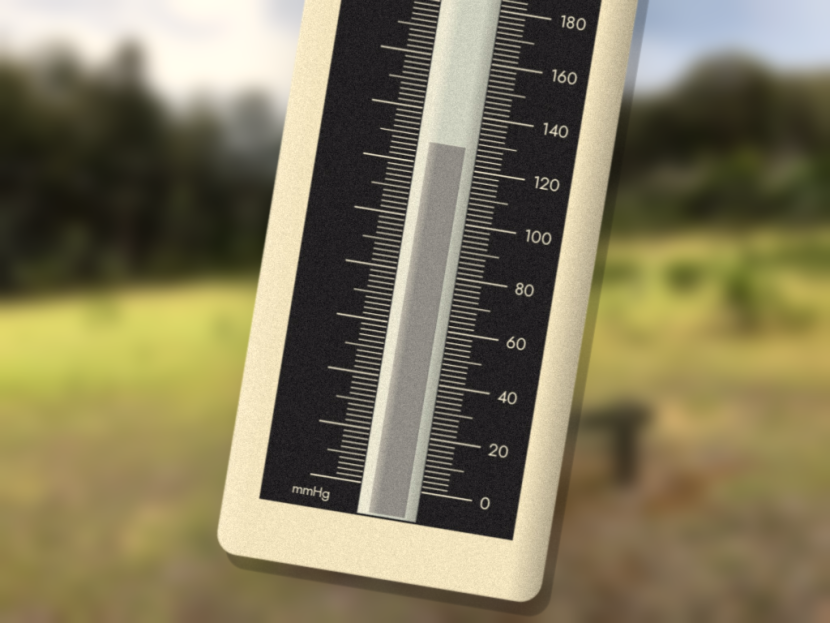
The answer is 128,mmHg
